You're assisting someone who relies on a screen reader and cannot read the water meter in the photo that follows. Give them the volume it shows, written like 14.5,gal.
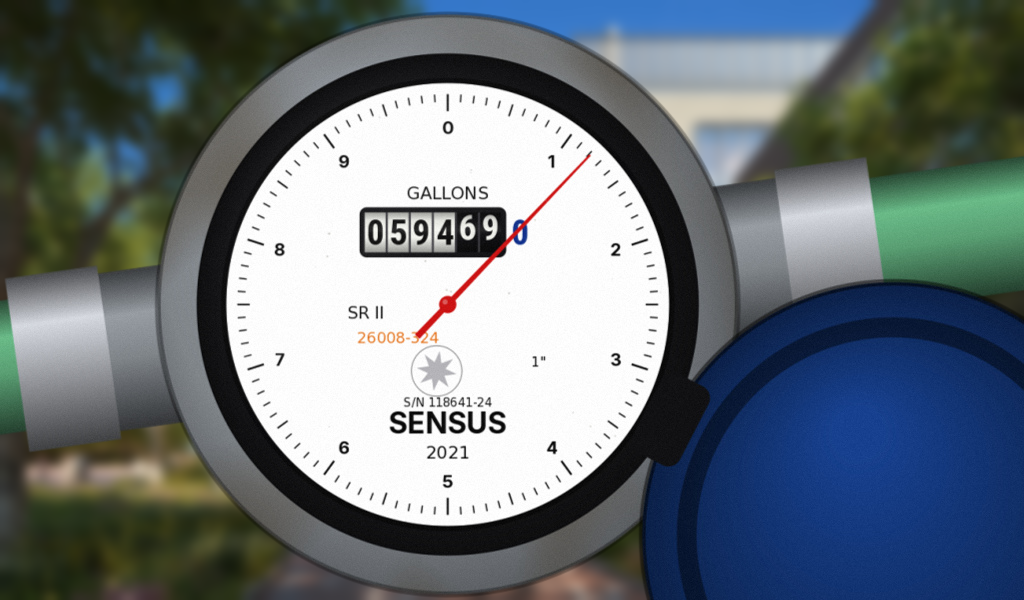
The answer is 594691.2,gal
